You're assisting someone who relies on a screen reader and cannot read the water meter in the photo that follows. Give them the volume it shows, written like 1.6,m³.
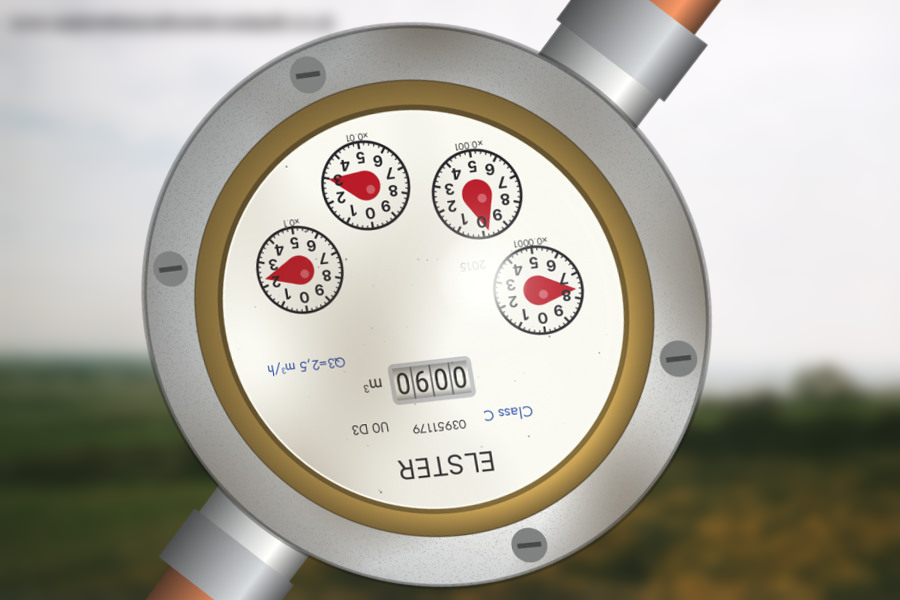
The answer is 90.2297,m³
